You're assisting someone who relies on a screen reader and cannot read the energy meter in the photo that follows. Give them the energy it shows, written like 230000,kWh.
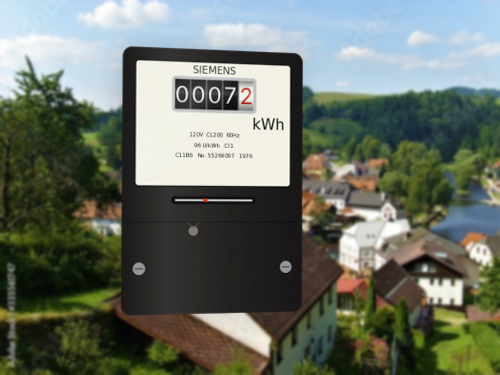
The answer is 7.2,kWh
